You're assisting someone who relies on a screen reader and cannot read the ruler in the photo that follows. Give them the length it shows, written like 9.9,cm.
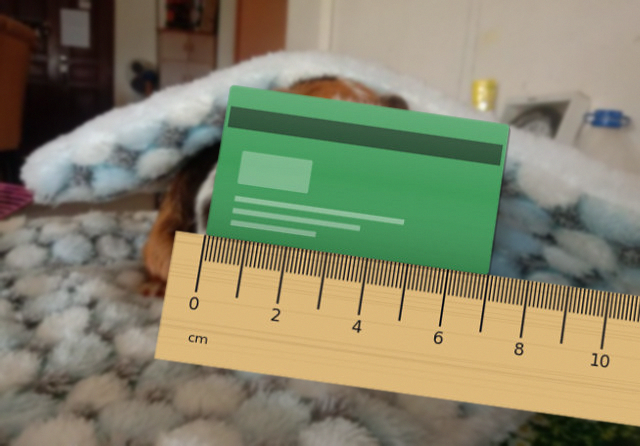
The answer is 7,cm
